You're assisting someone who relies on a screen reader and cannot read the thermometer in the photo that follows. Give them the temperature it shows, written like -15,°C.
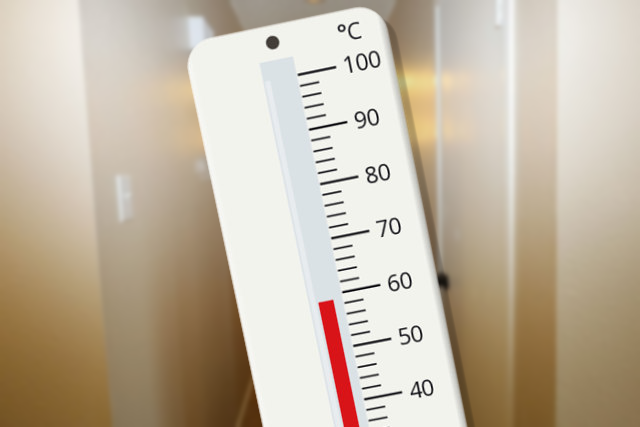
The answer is 59,°C
